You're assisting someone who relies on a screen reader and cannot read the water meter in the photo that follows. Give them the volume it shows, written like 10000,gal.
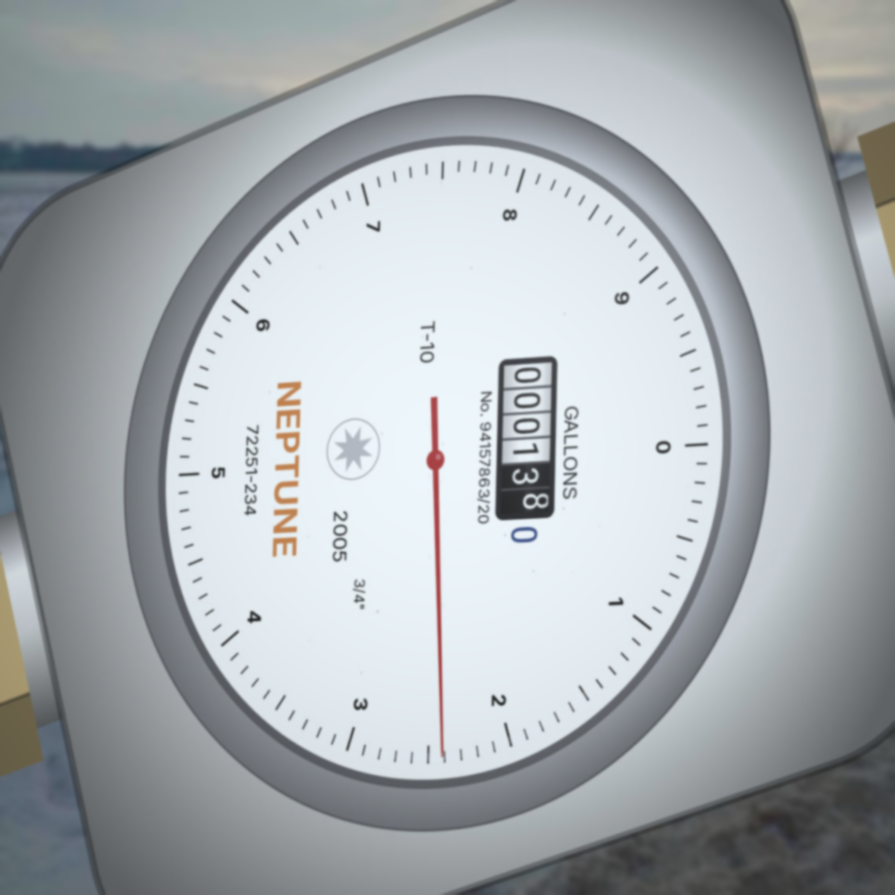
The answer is 1382.4,gal
